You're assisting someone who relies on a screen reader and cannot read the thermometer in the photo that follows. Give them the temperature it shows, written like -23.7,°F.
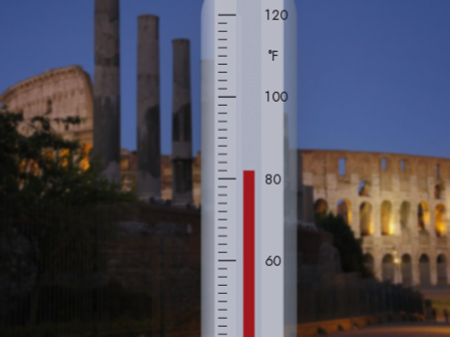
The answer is 82,°F
